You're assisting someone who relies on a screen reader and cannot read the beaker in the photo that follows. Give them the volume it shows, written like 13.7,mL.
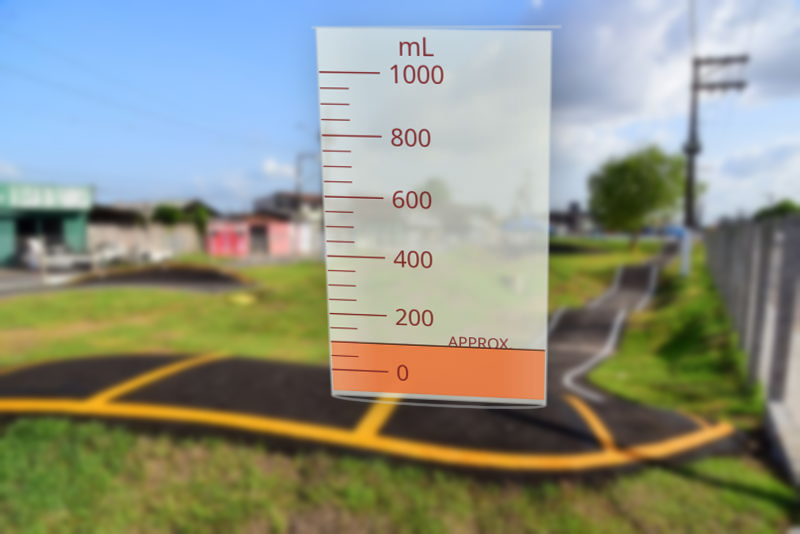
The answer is 100,mL
